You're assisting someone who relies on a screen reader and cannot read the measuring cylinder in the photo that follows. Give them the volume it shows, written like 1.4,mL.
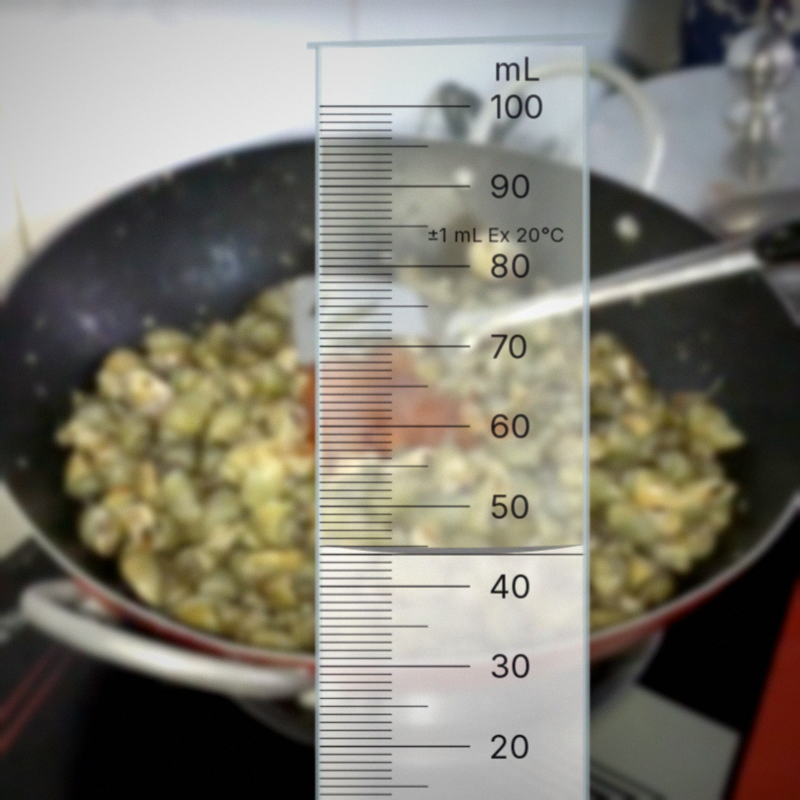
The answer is 44,mL
